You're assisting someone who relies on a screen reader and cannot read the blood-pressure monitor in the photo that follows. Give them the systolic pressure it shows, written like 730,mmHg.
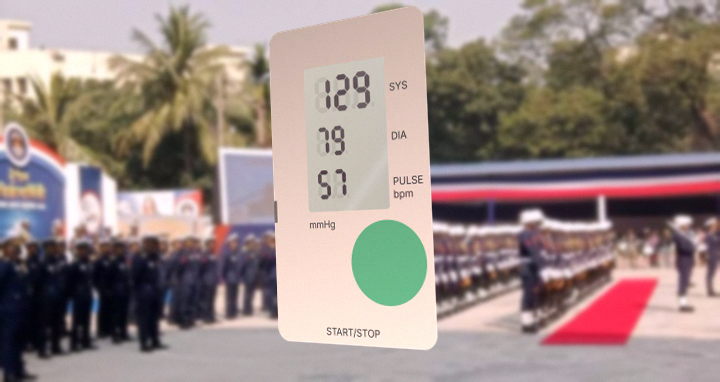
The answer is 129,mmHg
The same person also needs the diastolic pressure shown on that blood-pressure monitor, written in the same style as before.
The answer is 79,mmHg
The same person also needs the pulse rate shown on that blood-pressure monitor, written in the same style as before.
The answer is 57,bpm
